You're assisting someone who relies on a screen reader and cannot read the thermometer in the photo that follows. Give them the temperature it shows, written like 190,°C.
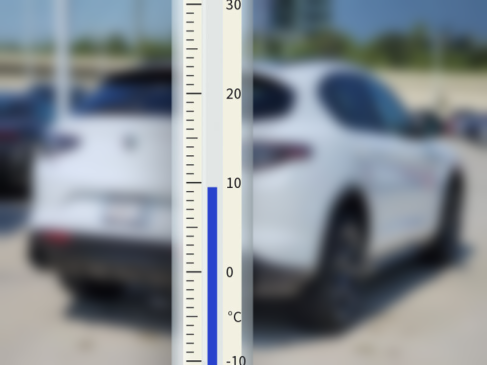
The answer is 9.5,°C
